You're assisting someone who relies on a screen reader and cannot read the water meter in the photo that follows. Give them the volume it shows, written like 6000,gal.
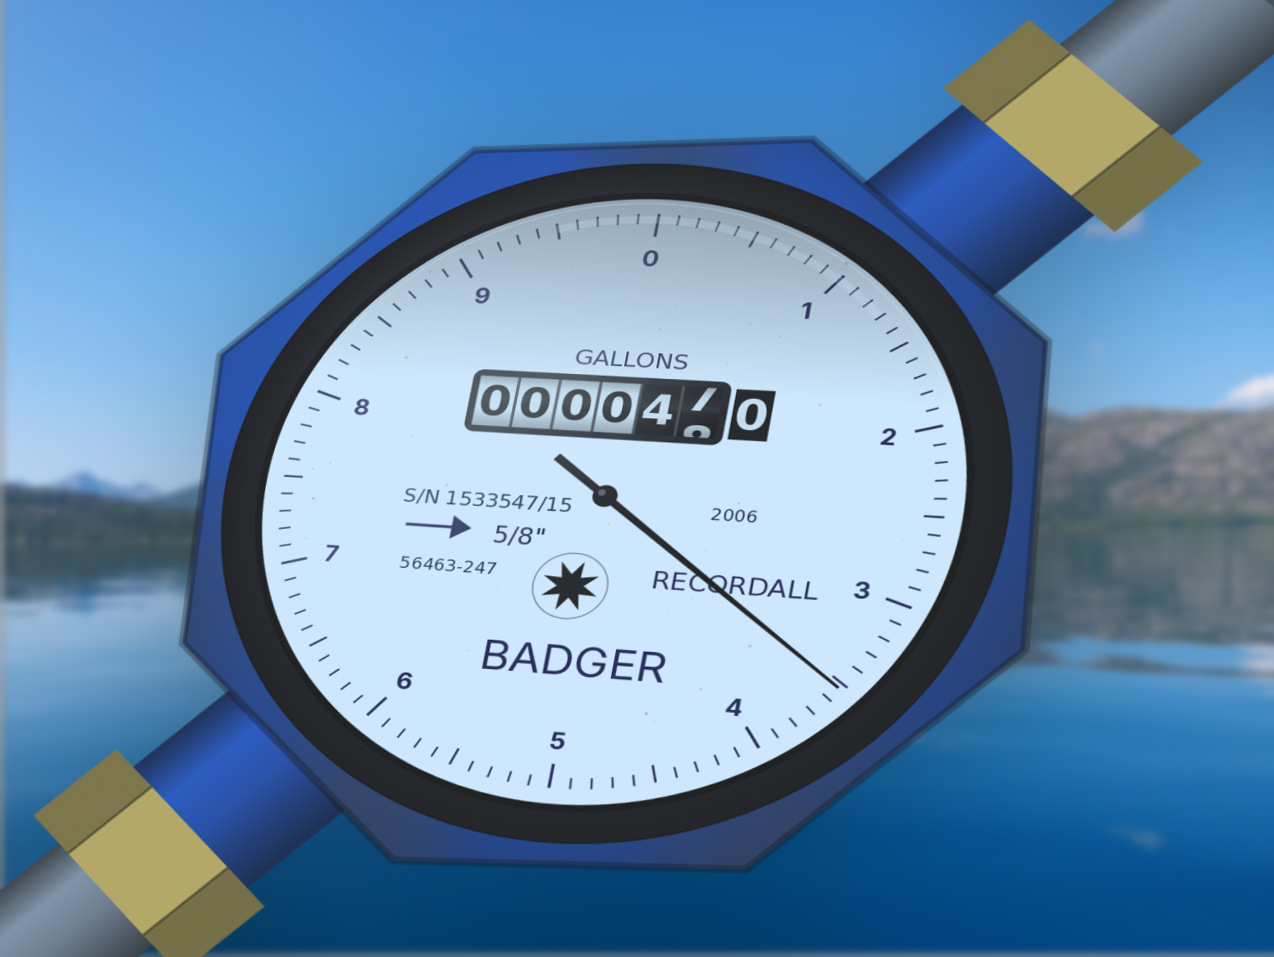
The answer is 473.5,gal
